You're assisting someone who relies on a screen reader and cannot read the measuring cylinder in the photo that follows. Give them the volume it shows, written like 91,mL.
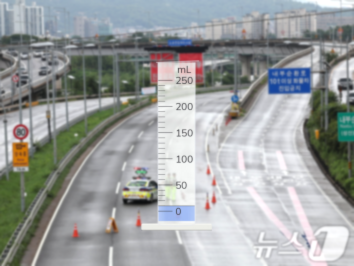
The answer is 10,mL
